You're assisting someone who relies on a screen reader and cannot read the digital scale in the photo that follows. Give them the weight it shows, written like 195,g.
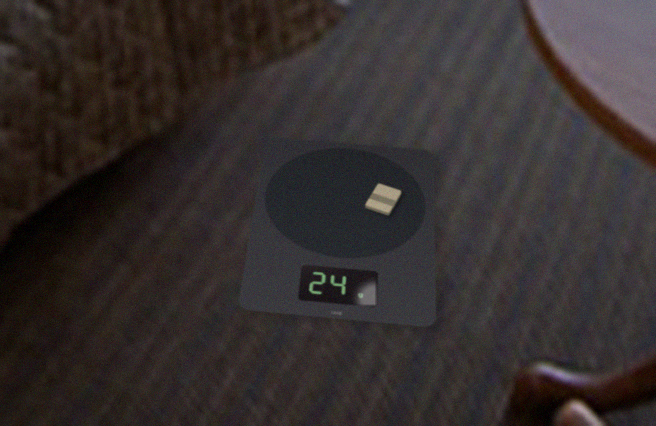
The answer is 24,g
